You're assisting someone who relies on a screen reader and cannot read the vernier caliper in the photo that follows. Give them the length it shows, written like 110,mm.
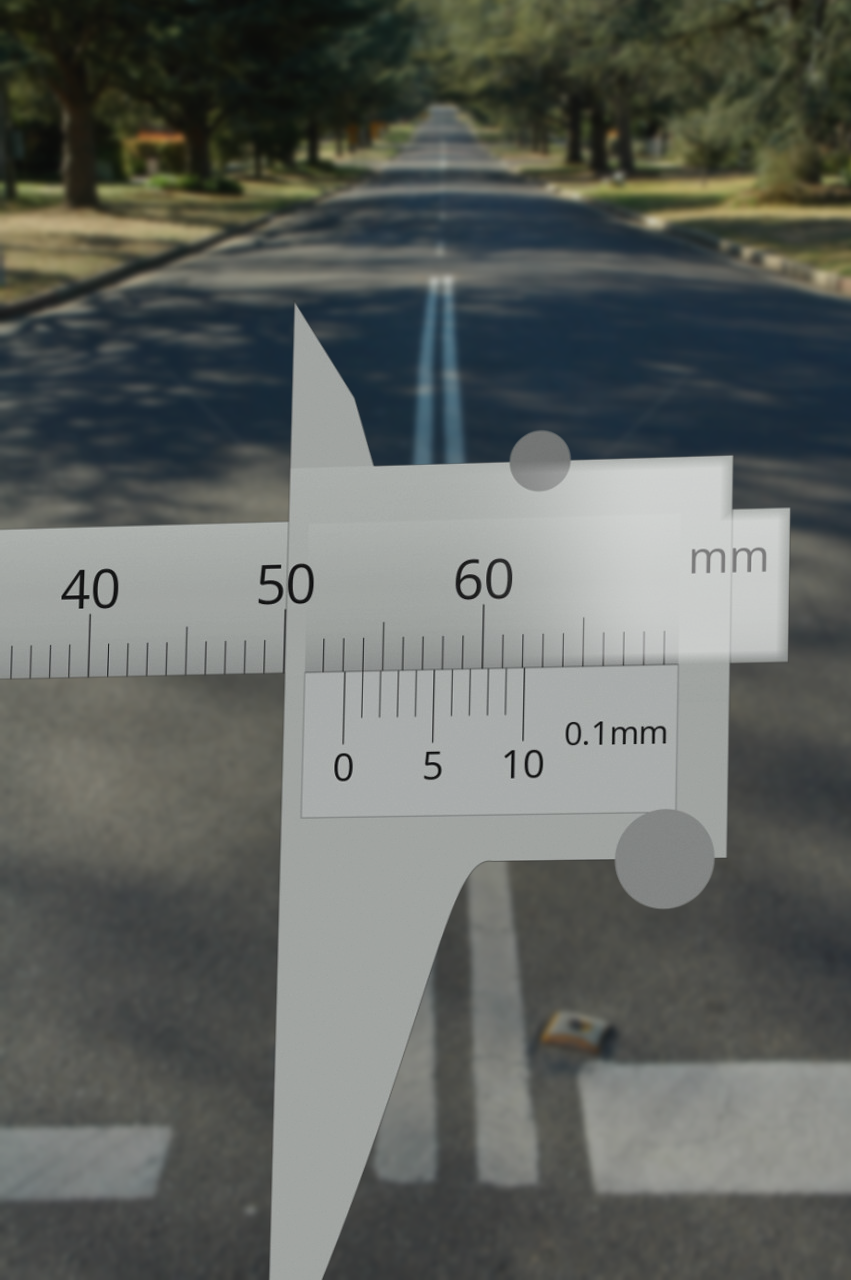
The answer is 53.1,mm
